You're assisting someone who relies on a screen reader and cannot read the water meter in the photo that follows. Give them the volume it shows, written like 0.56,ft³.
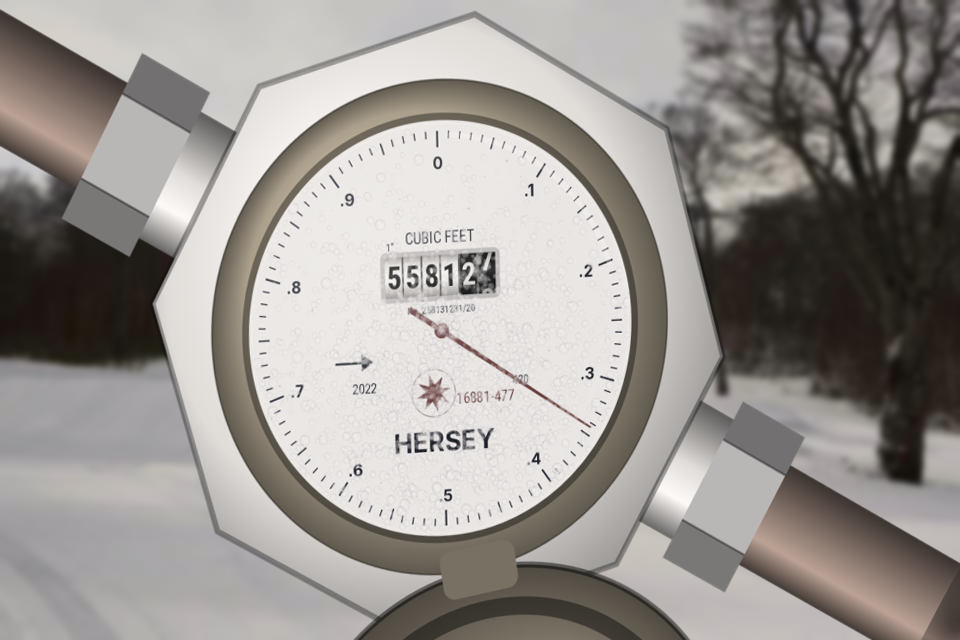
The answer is 558127.34,ft³
